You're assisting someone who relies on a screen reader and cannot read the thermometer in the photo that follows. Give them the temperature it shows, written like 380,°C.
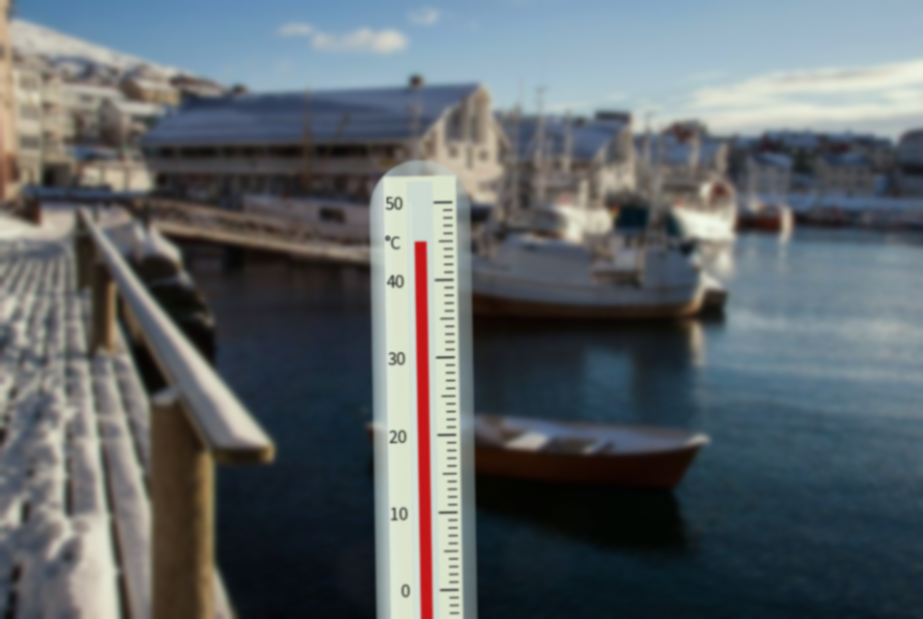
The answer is 45,°C
